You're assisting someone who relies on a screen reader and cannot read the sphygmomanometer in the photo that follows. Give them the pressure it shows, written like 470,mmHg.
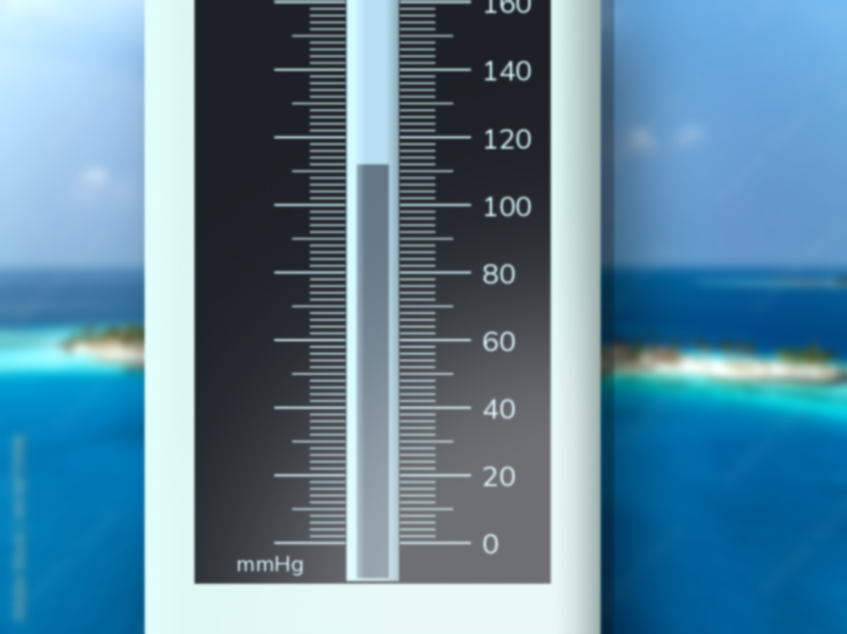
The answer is 112,mmHg
